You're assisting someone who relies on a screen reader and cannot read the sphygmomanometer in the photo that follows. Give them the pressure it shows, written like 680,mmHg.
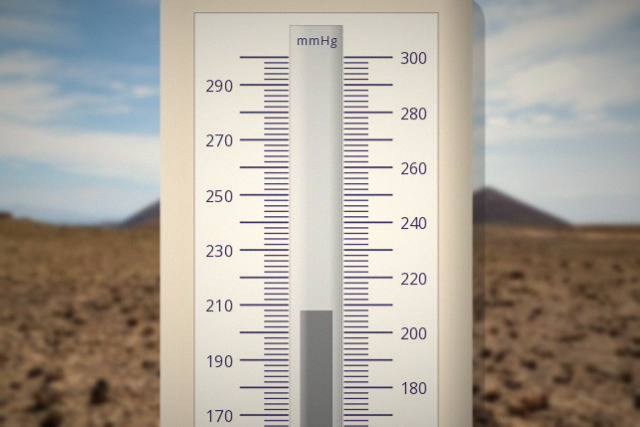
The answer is 208,mmHg
